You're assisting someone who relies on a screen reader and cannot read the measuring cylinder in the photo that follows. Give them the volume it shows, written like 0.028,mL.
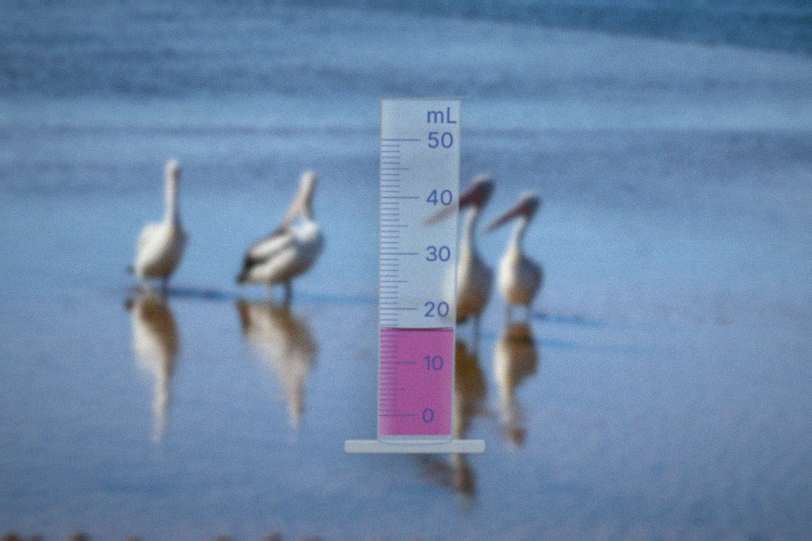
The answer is 16,mL
